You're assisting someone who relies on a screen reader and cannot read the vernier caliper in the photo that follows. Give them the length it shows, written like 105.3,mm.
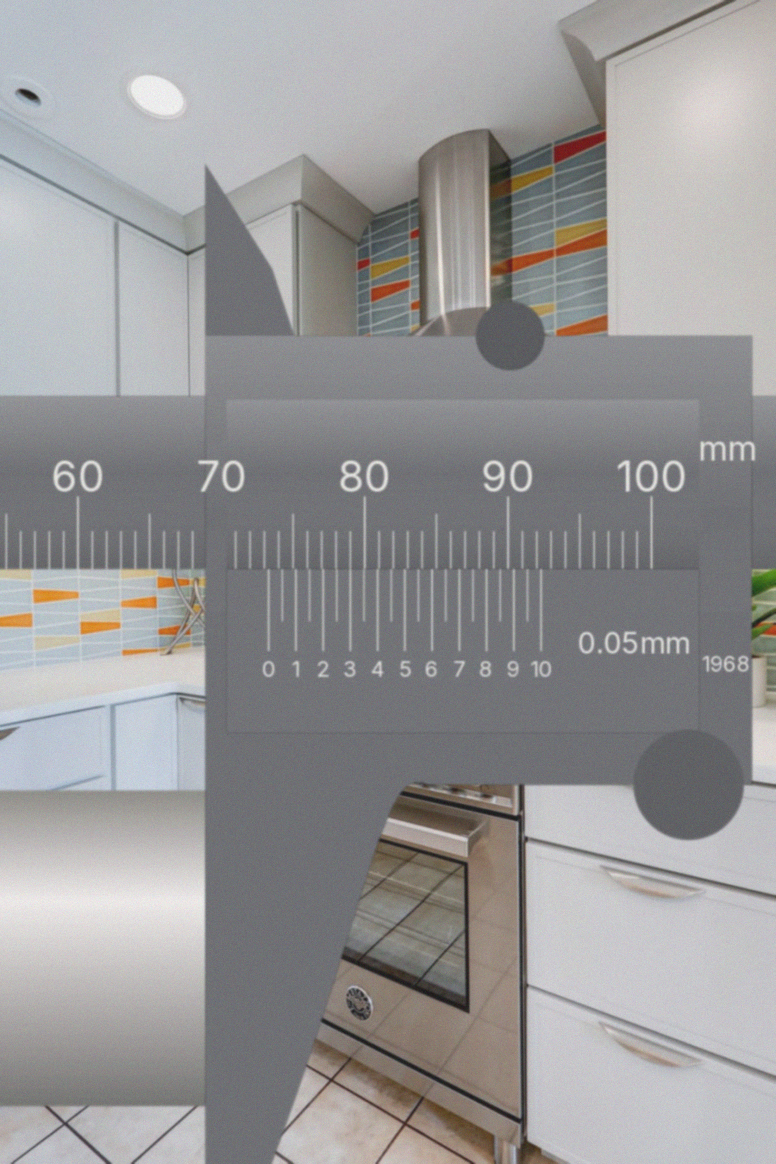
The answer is 73.3,mm
